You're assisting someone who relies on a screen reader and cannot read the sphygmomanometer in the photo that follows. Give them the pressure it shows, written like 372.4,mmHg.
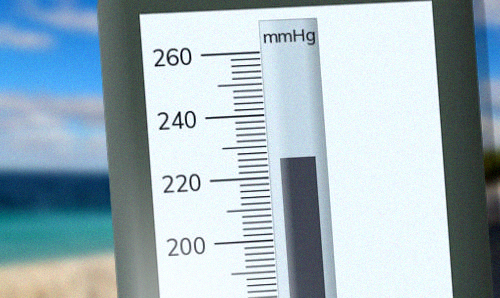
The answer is 226,mmHg
